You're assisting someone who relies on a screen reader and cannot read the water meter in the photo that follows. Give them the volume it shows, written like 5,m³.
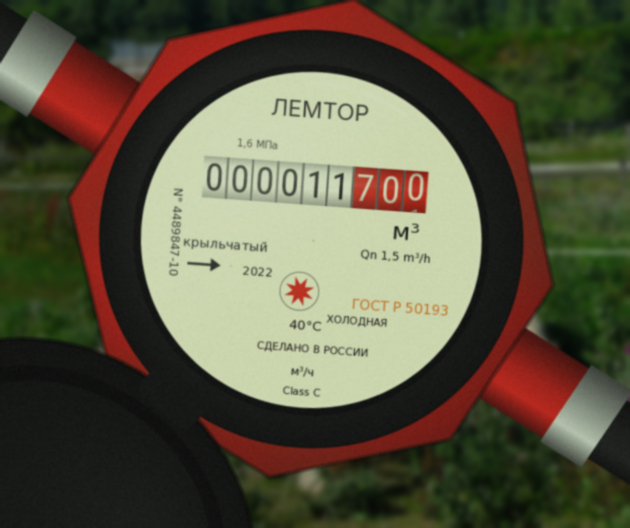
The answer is 11.700,m³
